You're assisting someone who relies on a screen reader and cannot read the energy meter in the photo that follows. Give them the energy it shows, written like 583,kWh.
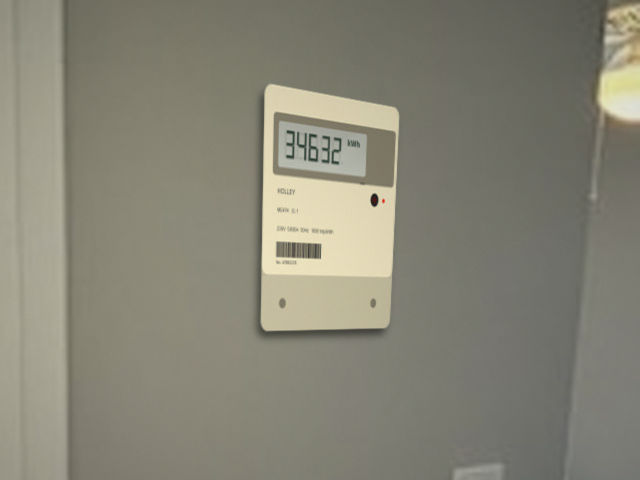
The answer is 34632,kWh
